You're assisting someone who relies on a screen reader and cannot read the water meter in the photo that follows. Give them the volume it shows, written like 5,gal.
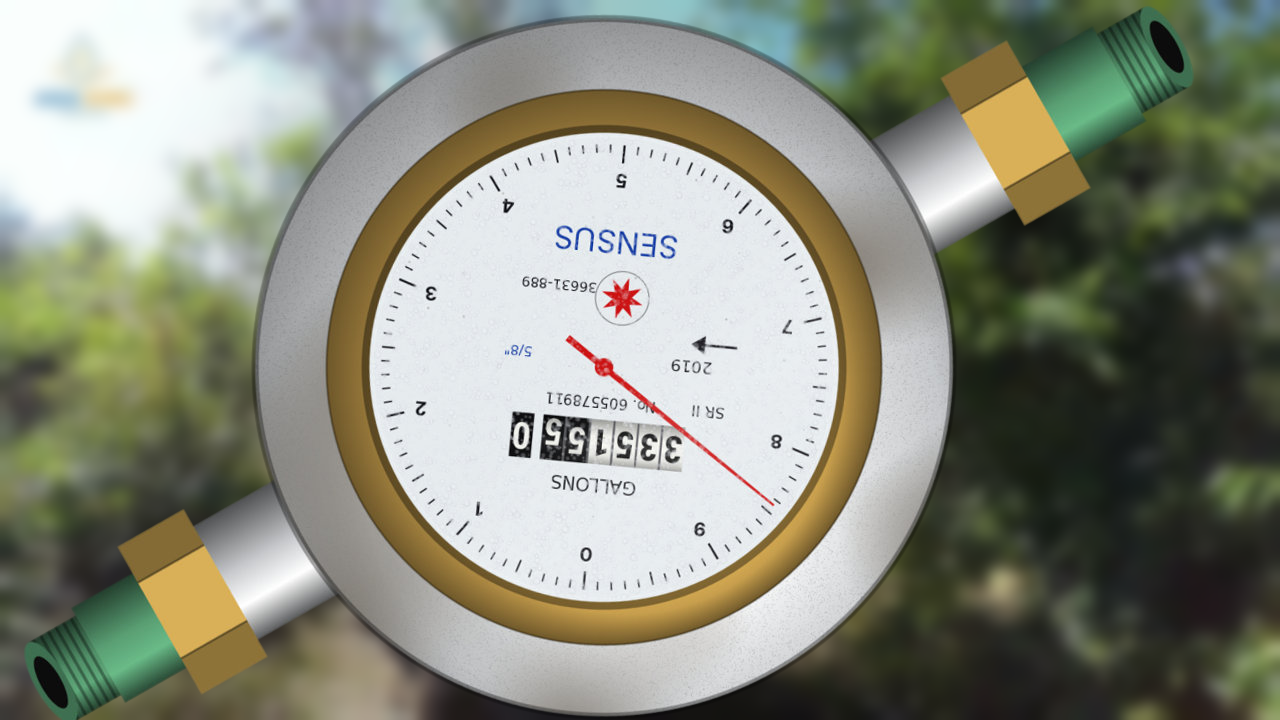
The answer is 3351548.4,gal
